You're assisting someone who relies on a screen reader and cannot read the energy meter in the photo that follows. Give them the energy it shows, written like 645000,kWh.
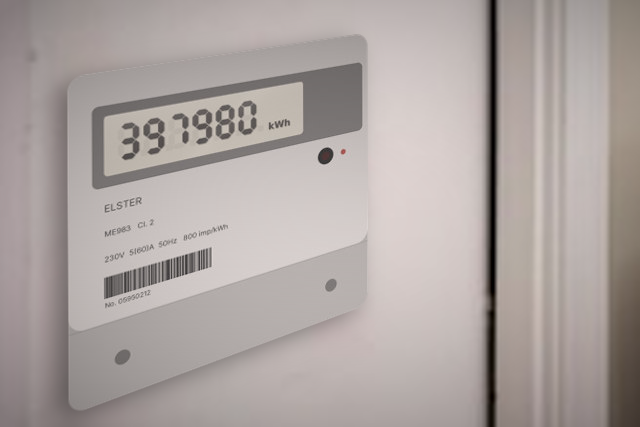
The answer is 397980,kWh
